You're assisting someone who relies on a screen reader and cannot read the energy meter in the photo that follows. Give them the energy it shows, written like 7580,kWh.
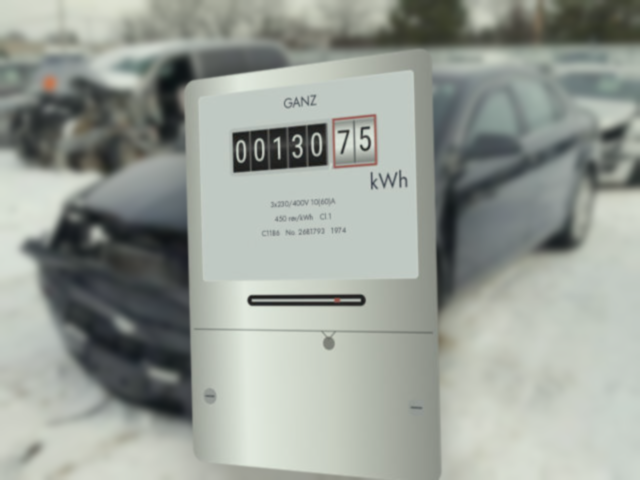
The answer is 130.75,kWh
